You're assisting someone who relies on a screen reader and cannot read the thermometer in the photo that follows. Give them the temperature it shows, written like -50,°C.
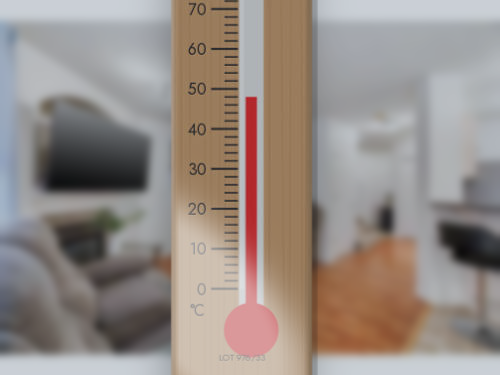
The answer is 48,°C
